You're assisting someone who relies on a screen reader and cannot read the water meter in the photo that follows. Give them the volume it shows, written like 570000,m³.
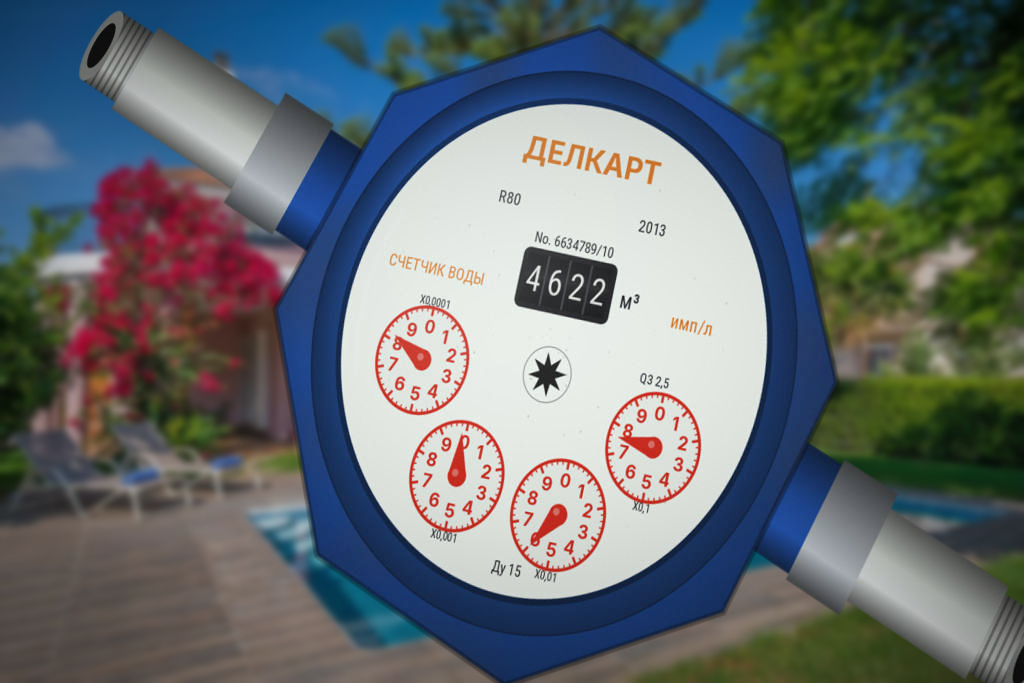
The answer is 4622.7598,m³
